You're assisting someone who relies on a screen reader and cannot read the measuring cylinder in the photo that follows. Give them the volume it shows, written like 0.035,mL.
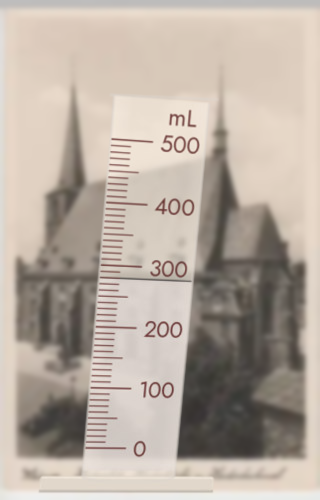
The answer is 280,mL
